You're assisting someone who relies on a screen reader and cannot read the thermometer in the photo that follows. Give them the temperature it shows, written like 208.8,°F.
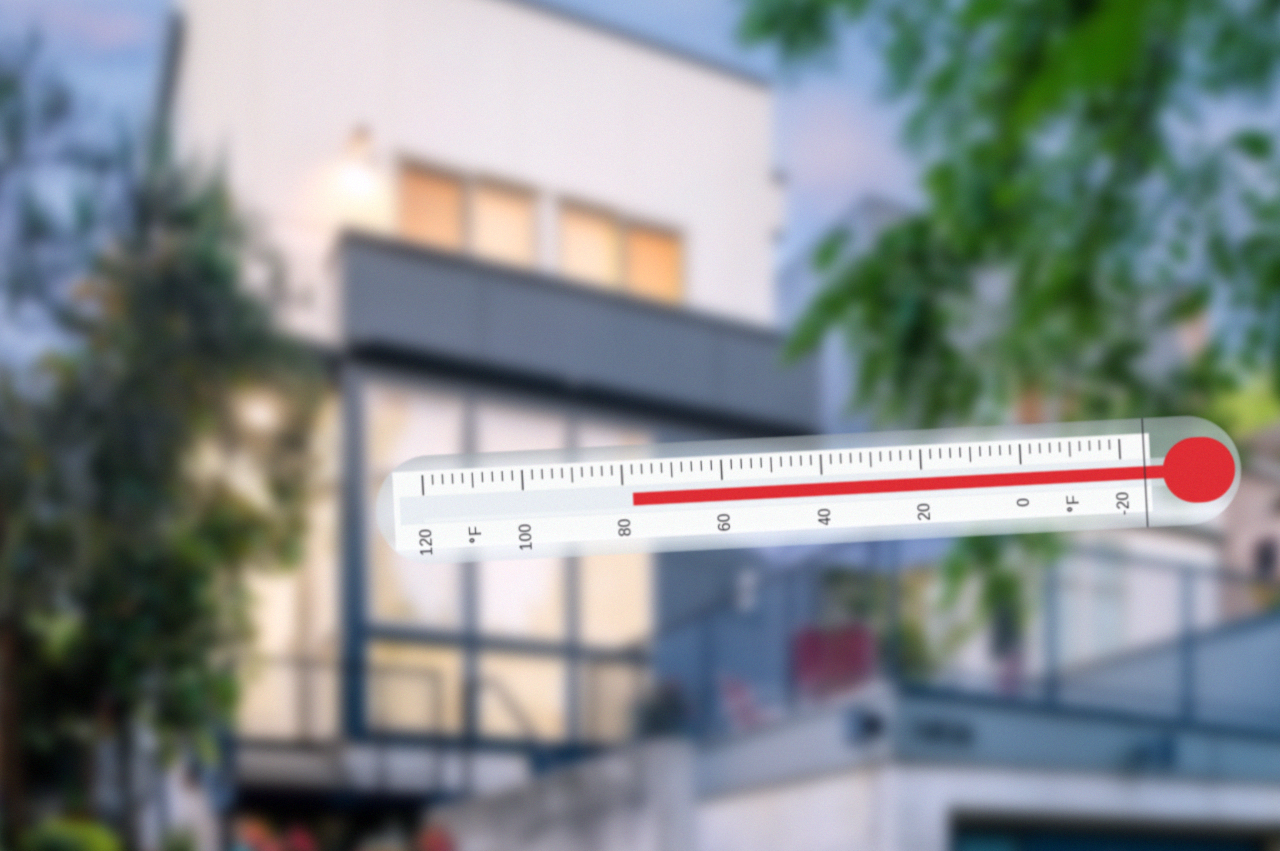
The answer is 78,°F
